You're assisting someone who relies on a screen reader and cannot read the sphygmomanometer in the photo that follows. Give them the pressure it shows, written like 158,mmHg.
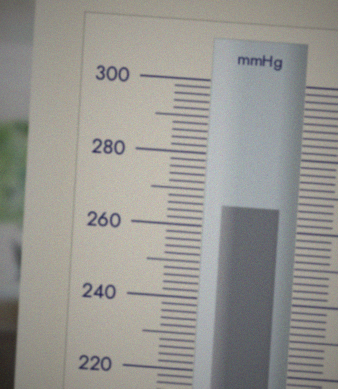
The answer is 266,mmHg
